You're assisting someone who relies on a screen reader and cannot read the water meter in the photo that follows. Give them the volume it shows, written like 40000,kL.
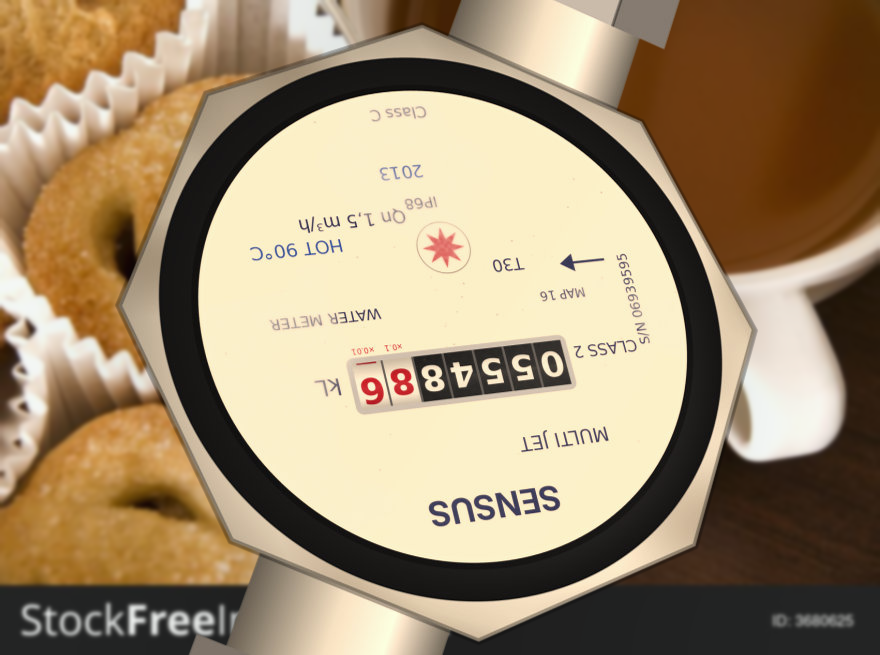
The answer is 5548.86,kL
